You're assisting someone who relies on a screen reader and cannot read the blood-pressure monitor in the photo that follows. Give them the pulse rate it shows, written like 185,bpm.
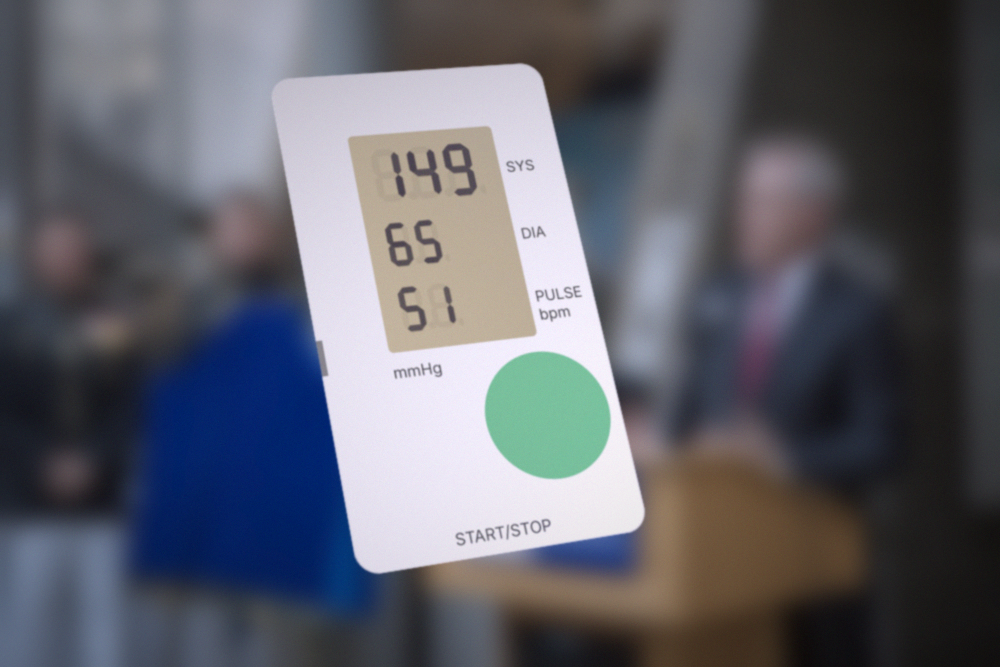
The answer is 51,bpm
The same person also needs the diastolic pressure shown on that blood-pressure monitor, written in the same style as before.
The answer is 65,mmHg
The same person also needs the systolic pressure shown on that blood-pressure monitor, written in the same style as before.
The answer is 149,mmHg
